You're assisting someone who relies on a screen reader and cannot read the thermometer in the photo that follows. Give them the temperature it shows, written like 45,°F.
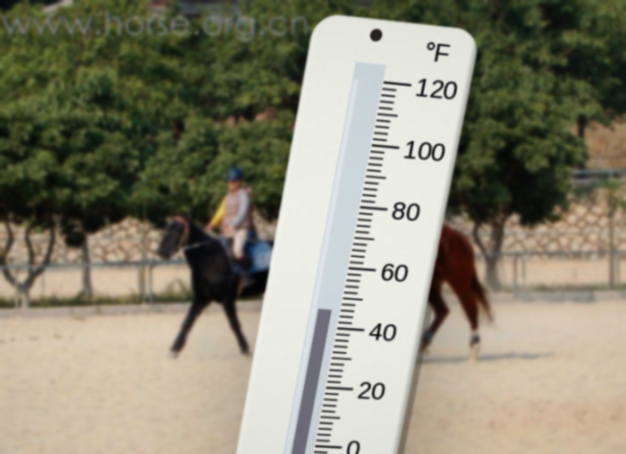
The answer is 46,°F
